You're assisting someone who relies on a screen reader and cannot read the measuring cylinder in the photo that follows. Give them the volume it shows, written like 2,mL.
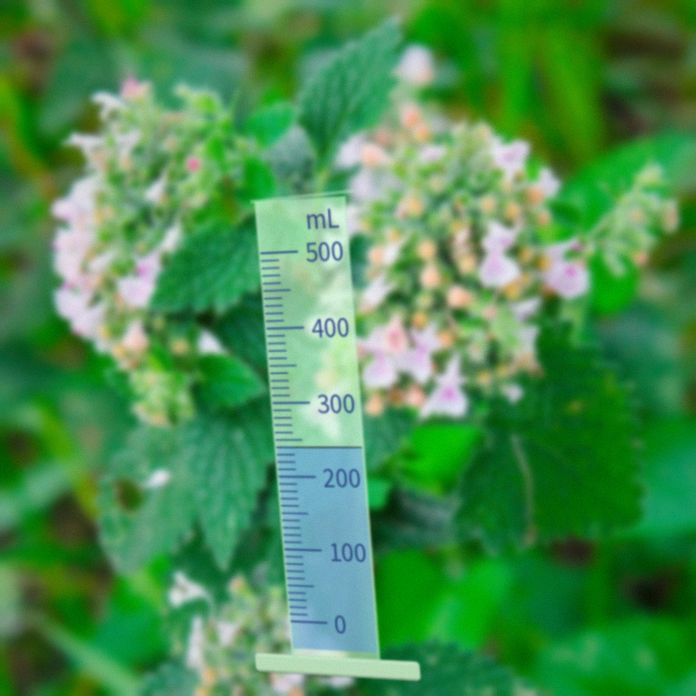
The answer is 240,mL
